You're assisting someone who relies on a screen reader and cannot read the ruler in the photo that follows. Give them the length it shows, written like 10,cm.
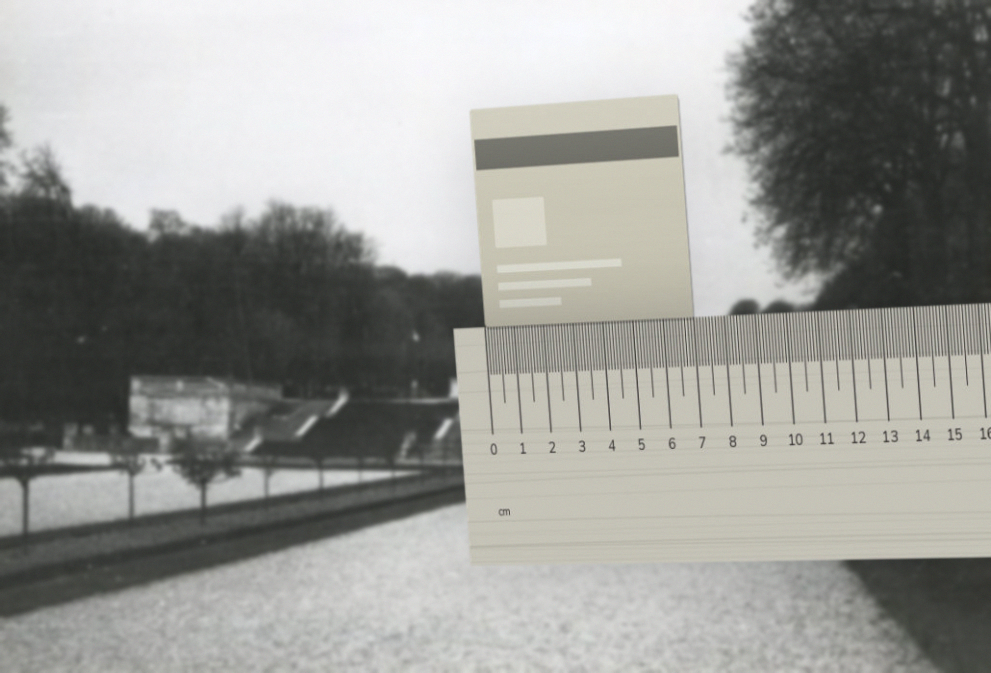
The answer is 7,cm
